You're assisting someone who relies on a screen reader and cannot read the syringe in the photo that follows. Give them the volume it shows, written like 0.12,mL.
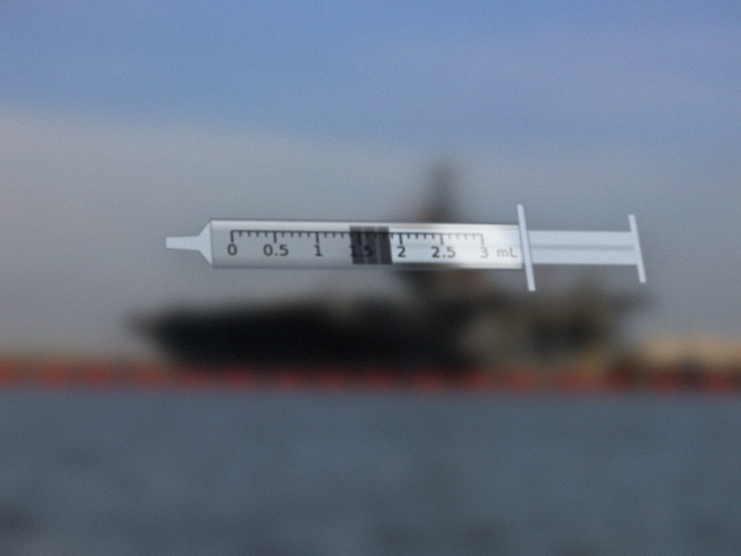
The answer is 1.4,mL
